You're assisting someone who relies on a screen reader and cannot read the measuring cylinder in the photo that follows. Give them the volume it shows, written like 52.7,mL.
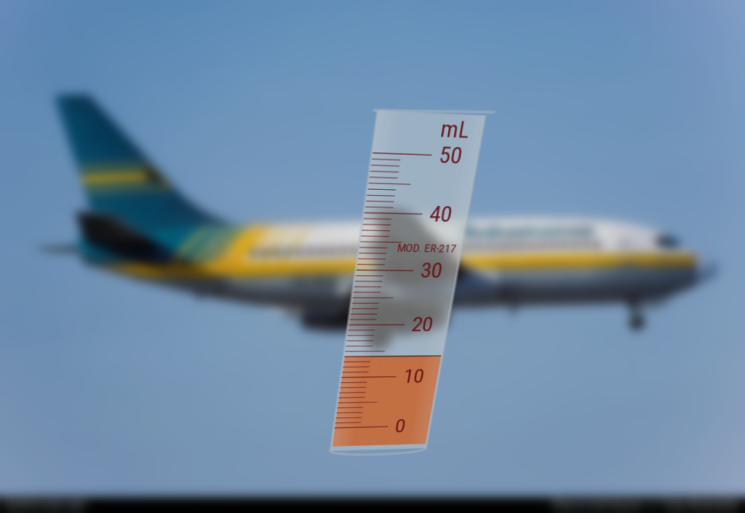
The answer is 14,mL
